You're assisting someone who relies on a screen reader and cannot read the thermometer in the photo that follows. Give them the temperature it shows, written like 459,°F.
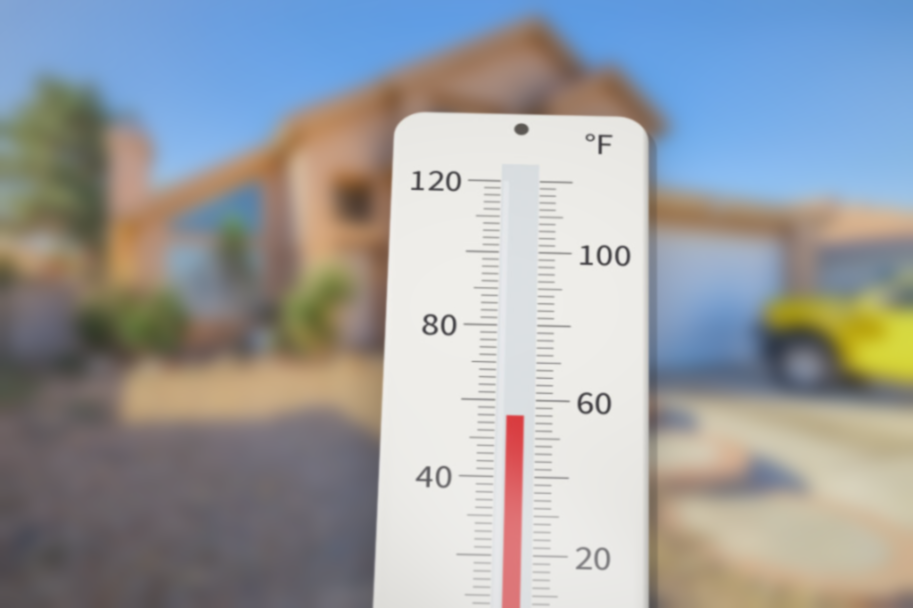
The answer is 56,°F
